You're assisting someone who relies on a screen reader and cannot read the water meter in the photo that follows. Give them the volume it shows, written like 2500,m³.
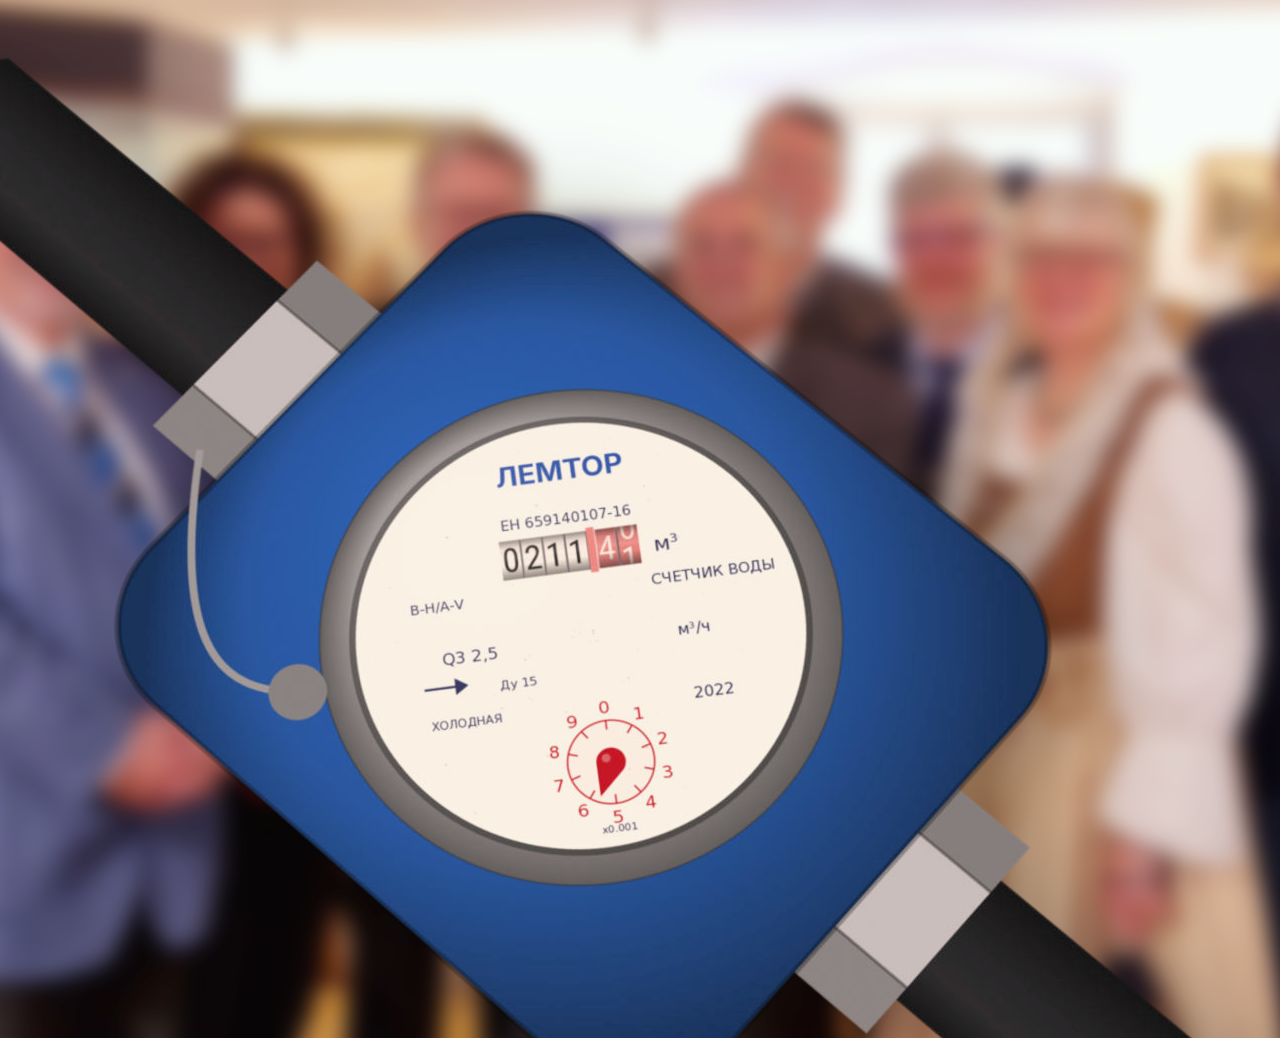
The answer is 211.405,m³
